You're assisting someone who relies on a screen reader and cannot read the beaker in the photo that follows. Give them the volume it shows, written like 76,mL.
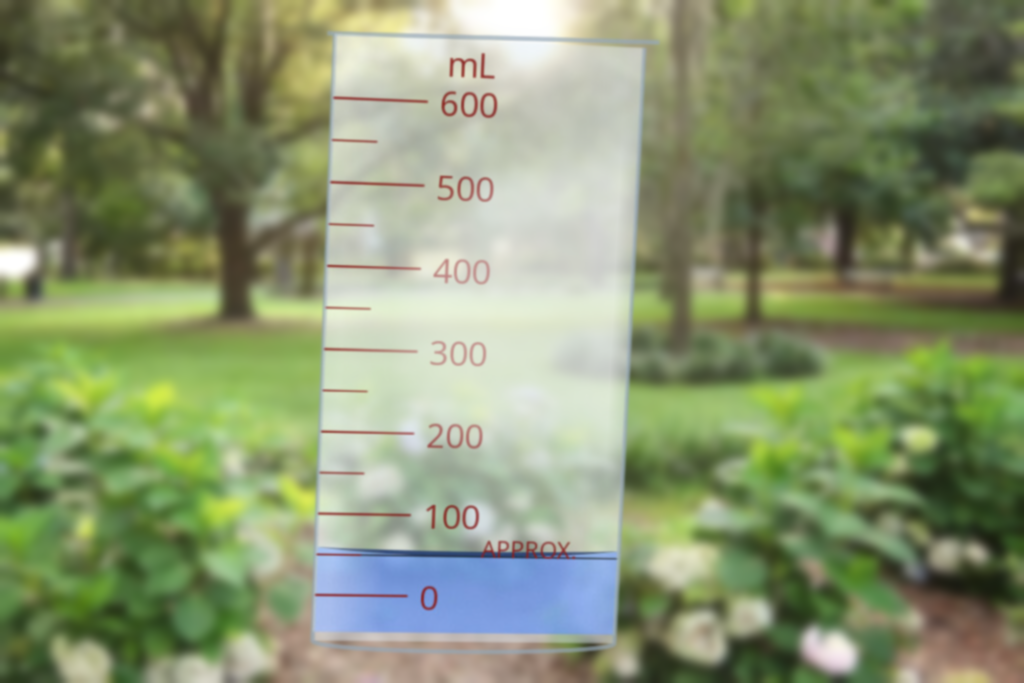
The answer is 50,mL
